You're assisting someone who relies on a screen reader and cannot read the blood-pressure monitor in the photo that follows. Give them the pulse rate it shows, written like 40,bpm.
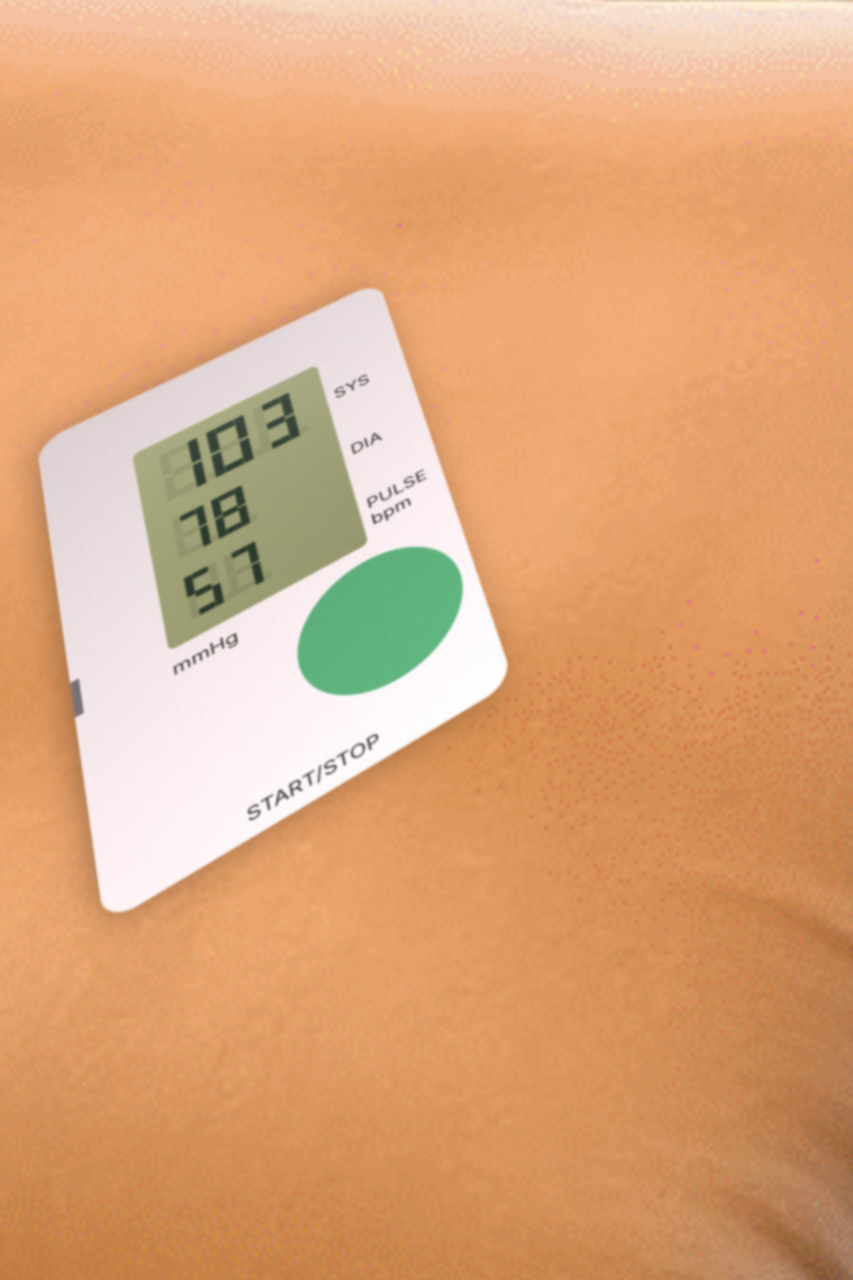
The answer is 57,bpm
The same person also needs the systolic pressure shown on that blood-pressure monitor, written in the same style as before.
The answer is 103,mmHg
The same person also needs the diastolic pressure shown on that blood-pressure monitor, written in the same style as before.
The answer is 78,mmHg
